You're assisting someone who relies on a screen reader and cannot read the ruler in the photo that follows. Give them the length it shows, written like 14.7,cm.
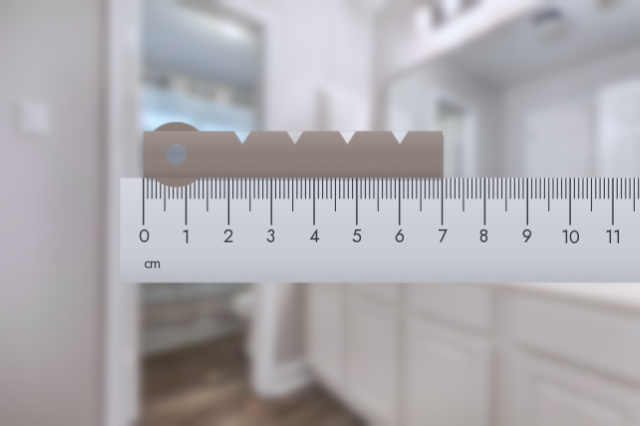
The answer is 7,cm
